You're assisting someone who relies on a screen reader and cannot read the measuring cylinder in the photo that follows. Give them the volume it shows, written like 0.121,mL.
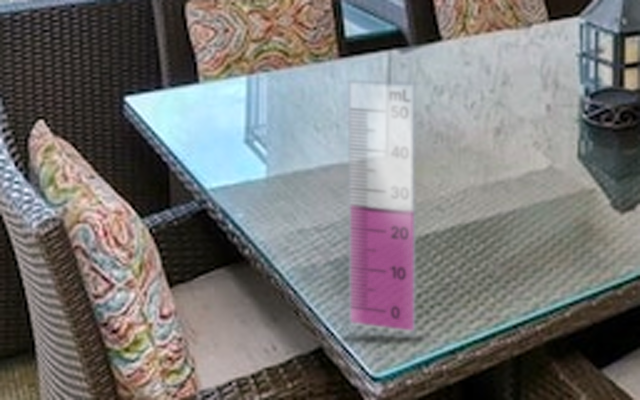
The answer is 25,mL
